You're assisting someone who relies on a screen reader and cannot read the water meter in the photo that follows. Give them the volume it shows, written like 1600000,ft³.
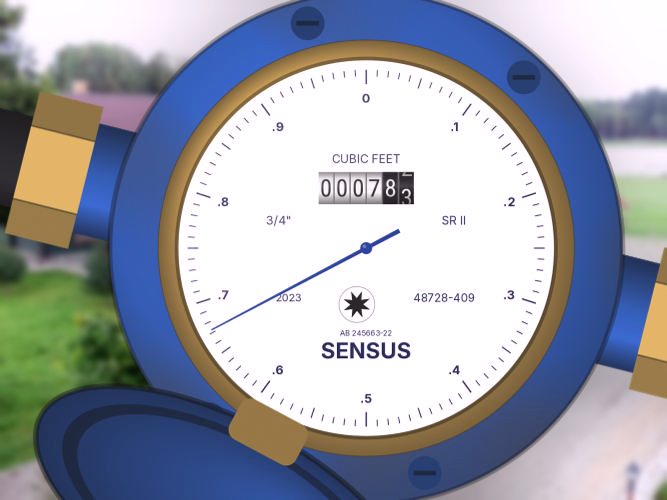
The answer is 782.67,ft³
